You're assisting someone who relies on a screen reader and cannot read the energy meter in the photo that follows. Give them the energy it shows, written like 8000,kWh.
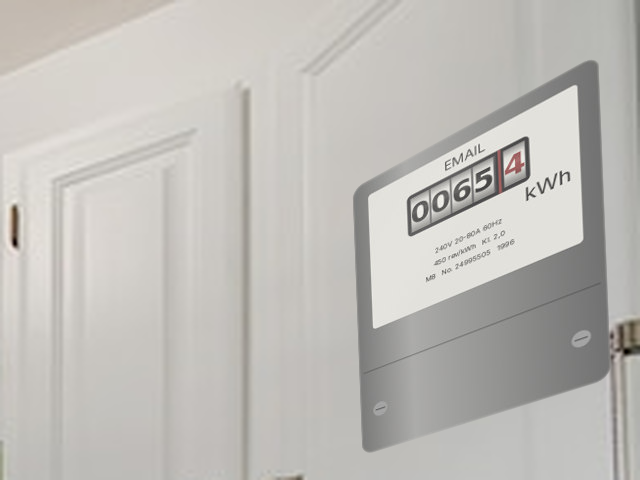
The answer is 65.4,kWh
